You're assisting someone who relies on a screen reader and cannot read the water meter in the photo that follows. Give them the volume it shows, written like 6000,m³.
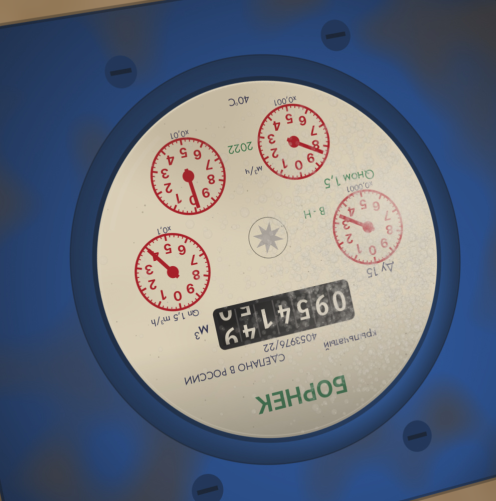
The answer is 954149.3983,m³
